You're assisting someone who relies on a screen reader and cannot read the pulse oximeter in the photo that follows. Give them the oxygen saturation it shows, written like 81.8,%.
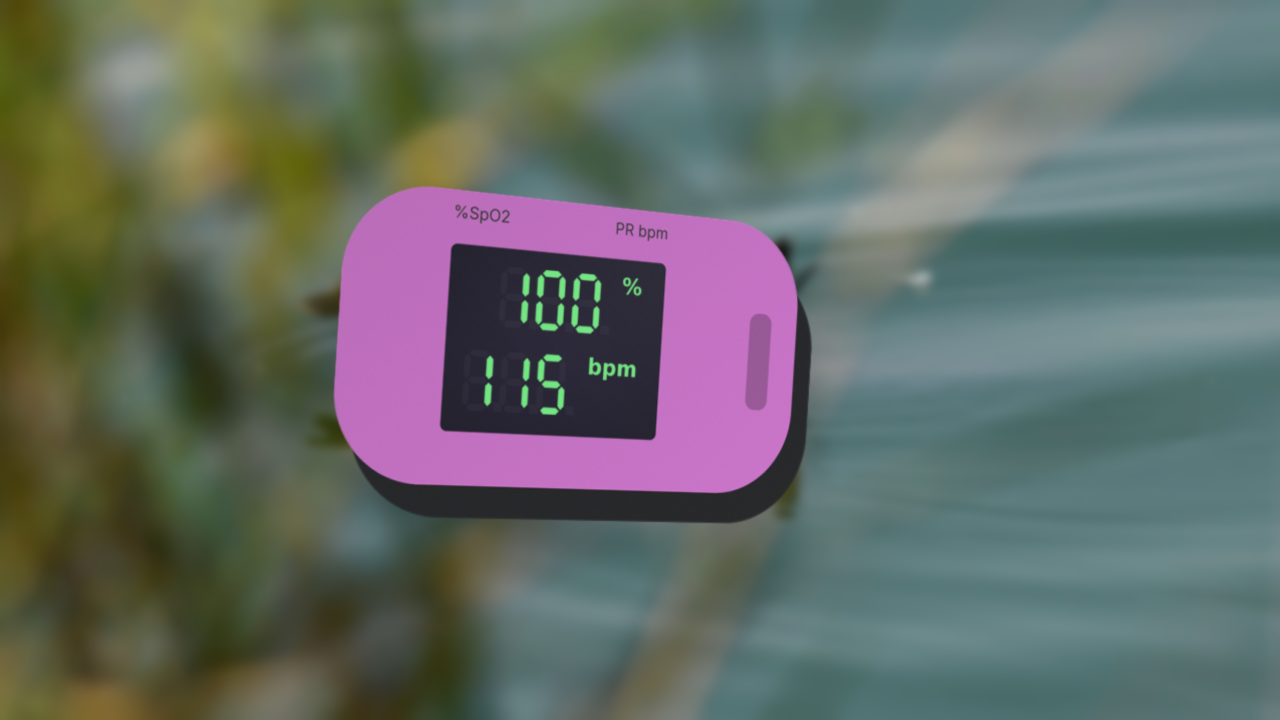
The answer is 100,%
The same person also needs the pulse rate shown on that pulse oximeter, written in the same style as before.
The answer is 115,bpm
